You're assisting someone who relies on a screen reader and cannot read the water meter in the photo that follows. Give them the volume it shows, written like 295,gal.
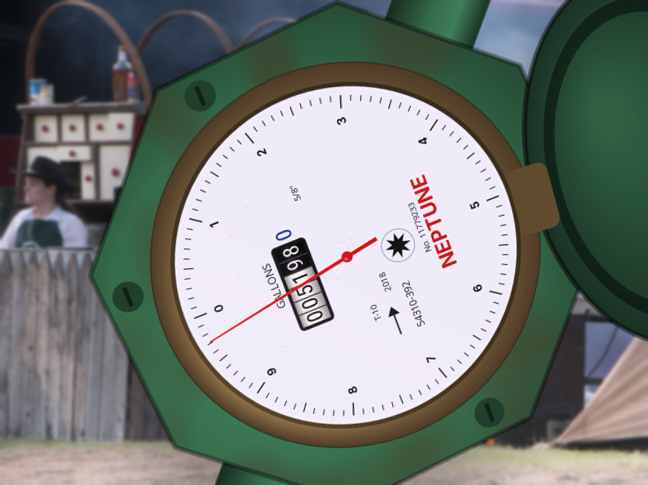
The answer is 51979.7,gal
